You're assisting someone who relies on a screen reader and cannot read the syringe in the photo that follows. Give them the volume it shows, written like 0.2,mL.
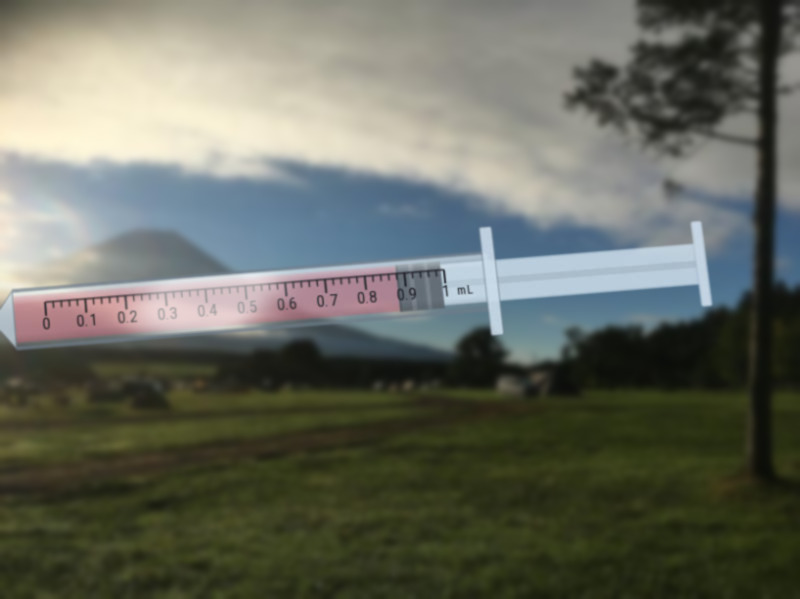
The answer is 0.88,mL
